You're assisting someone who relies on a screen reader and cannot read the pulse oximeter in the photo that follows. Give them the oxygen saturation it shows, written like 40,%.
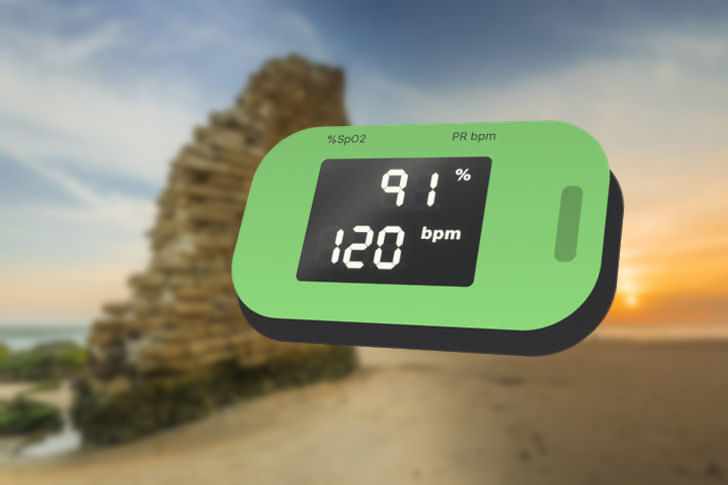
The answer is 91,%
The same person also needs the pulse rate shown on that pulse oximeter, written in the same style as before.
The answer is 120,bpm
